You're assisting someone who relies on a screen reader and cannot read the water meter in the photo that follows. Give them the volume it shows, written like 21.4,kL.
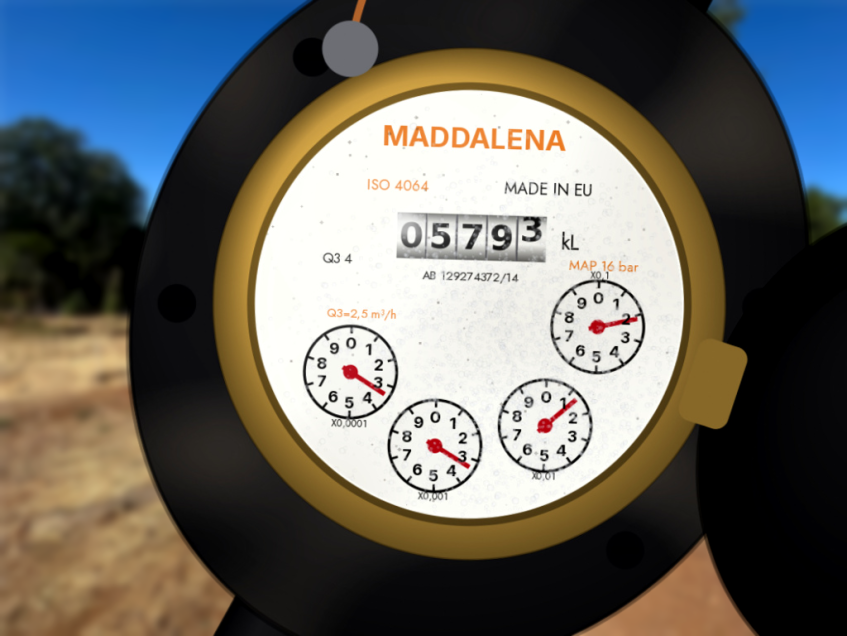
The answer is 5793.2133,kL
